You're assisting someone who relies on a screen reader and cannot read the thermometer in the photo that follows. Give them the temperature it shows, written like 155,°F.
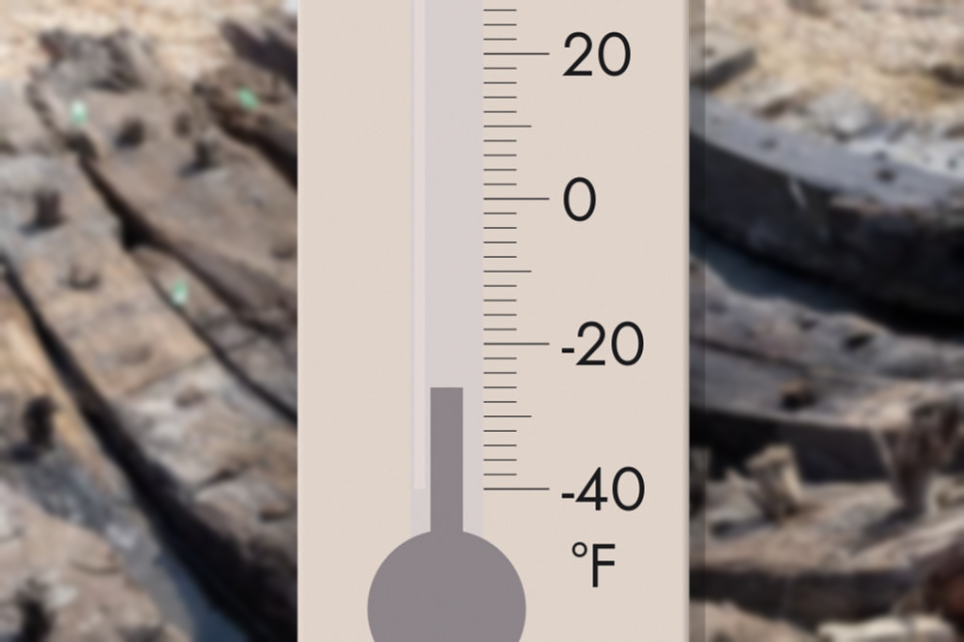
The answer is -26,°F
